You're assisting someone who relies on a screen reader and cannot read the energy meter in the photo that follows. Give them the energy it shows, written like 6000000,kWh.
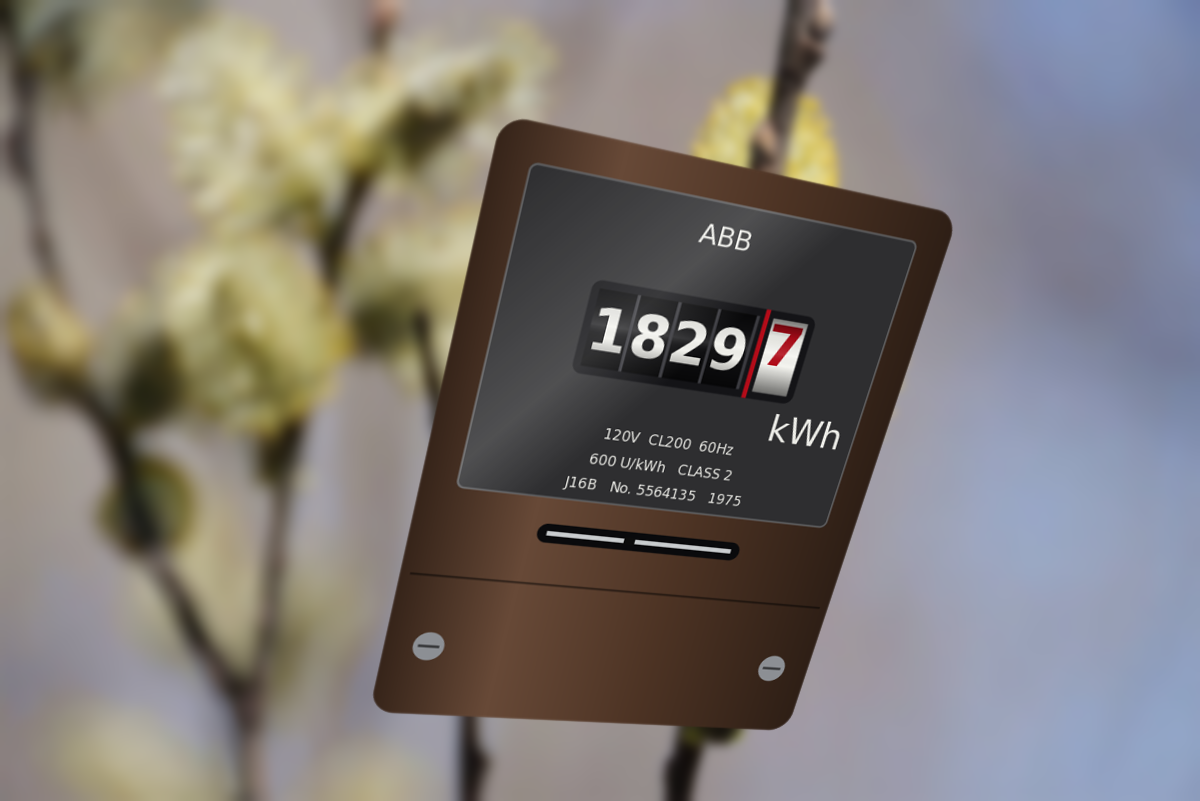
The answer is 1829.7,kWh
